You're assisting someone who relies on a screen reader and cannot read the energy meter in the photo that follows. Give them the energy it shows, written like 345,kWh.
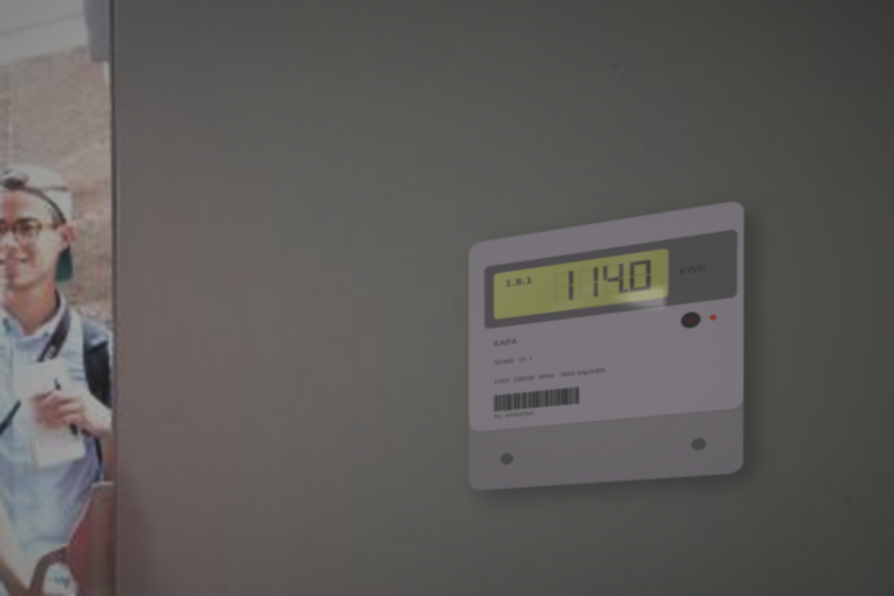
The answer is 114.0,kWh
